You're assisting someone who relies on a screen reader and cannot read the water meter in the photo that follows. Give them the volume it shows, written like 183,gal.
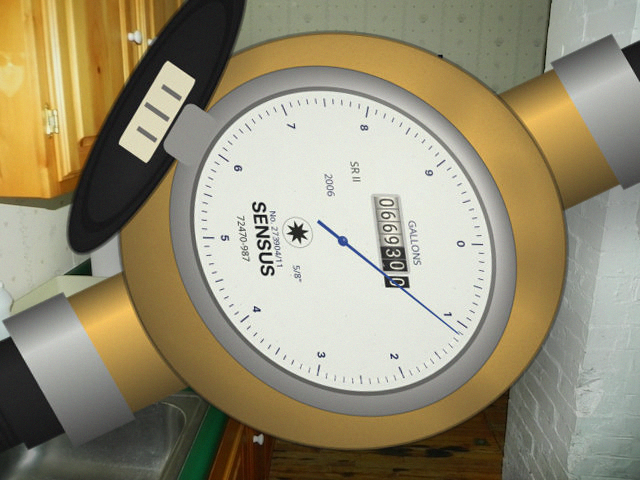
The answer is 669301.1,gal
